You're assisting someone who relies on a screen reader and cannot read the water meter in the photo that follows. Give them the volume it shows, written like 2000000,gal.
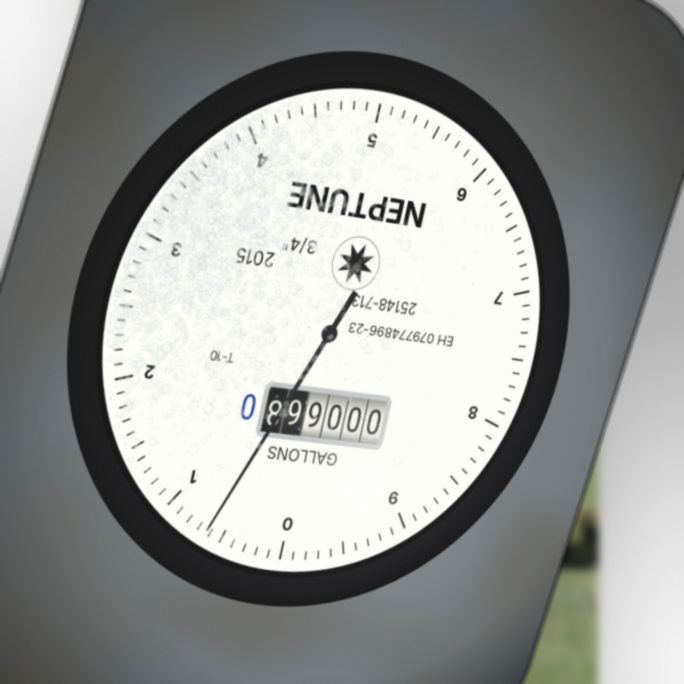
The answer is 6680.6,gal
